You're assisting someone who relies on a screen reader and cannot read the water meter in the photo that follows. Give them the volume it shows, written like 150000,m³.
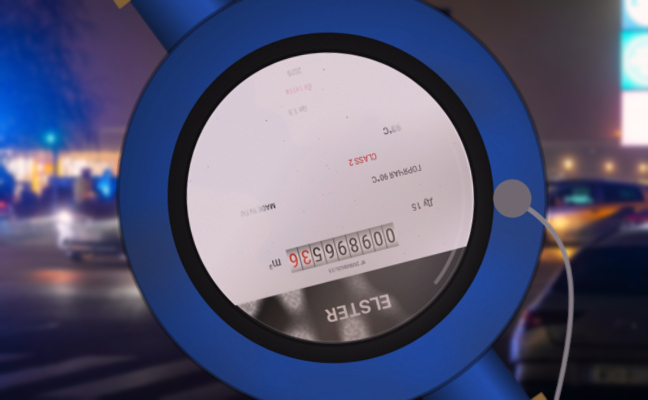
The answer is 98965.36,m³
